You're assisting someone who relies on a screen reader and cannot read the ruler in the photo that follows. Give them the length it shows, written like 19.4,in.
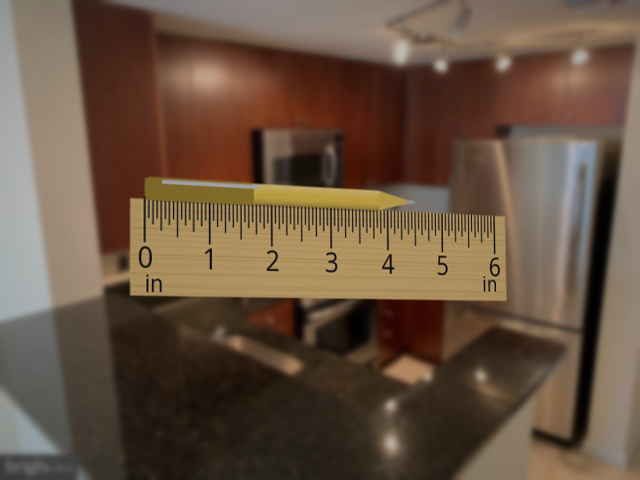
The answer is 4.5,in
